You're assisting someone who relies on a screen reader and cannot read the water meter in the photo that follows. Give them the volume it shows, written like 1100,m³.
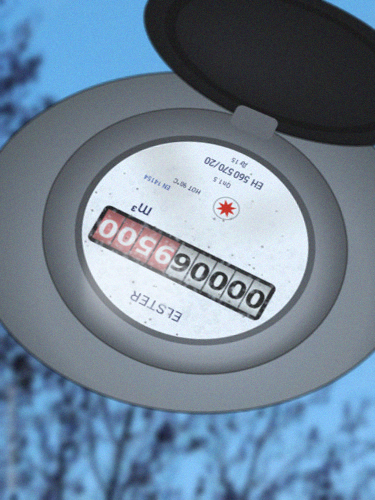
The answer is 6.9500,m³
